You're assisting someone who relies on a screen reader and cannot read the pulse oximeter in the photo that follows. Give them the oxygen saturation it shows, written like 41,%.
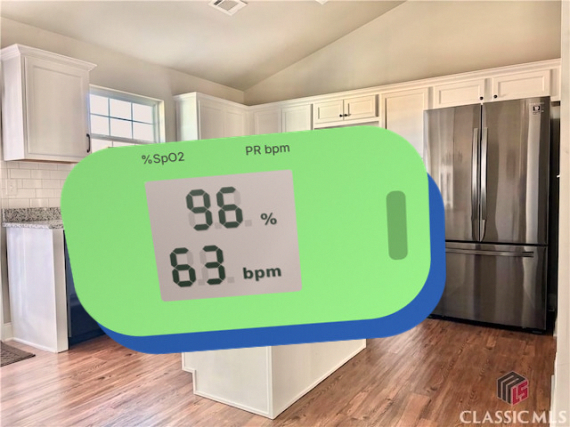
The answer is 96,%
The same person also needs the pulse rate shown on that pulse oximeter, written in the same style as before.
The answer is 63,bpm
